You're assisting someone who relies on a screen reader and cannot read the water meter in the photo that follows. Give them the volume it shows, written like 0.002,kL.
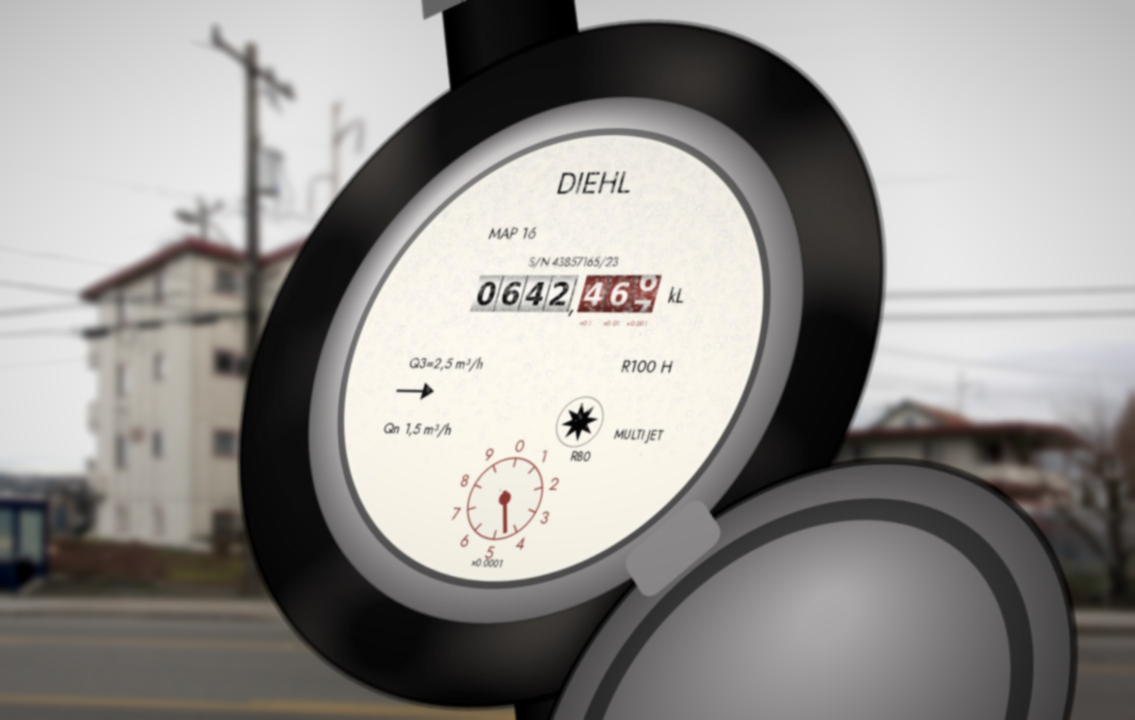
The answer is 642.4664,kL
